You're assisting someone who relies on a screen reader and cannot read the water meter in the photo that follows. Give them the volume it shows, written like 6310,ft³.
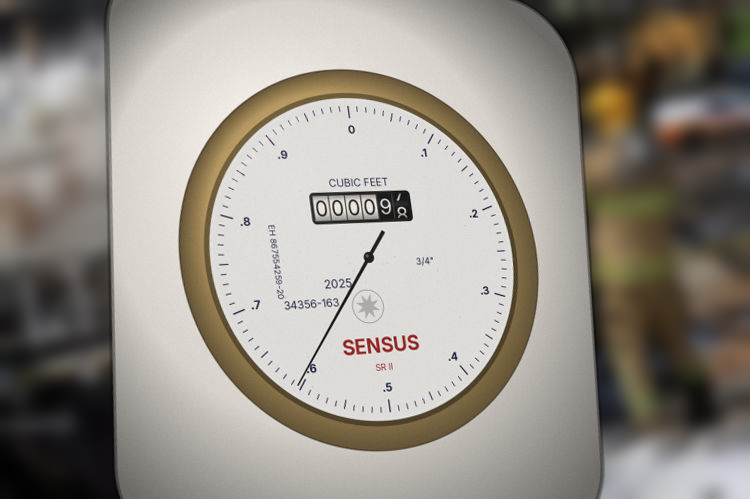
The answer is 97.60,ft³
